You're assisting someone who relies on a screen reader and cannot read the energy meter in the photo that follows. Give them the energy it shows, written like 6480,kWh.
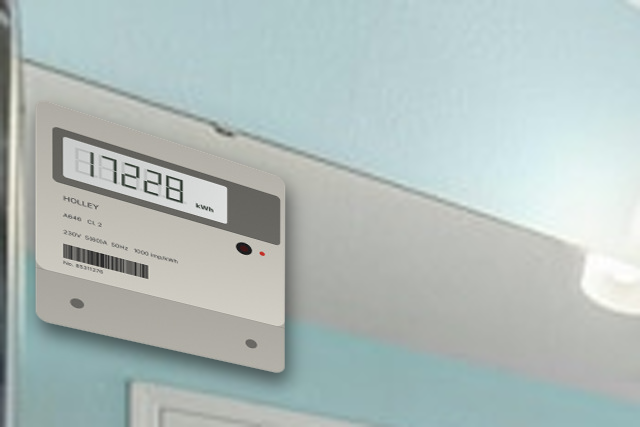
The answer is 17228,kWh
